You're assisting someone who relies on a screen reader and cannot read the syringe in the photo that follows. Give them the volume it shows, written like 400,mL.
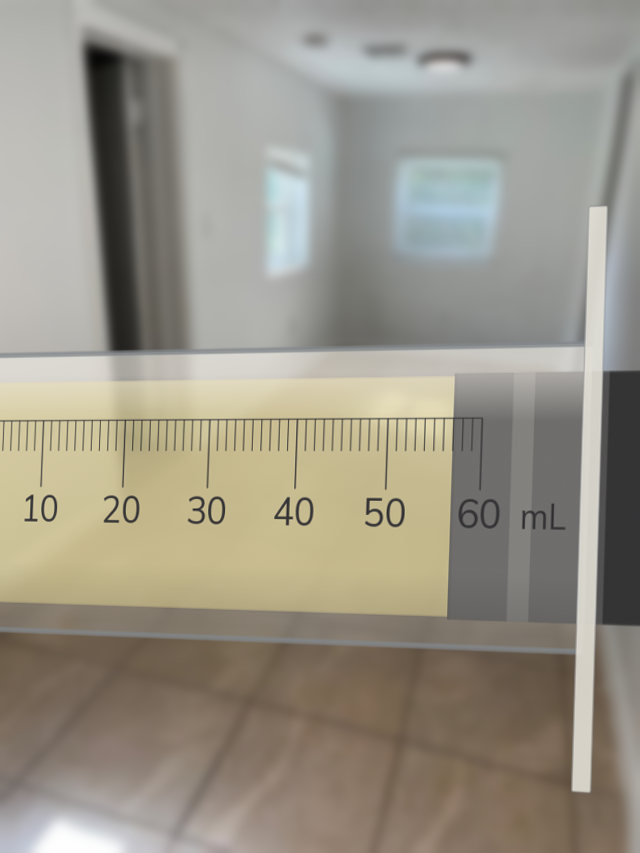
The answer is 57,mL
